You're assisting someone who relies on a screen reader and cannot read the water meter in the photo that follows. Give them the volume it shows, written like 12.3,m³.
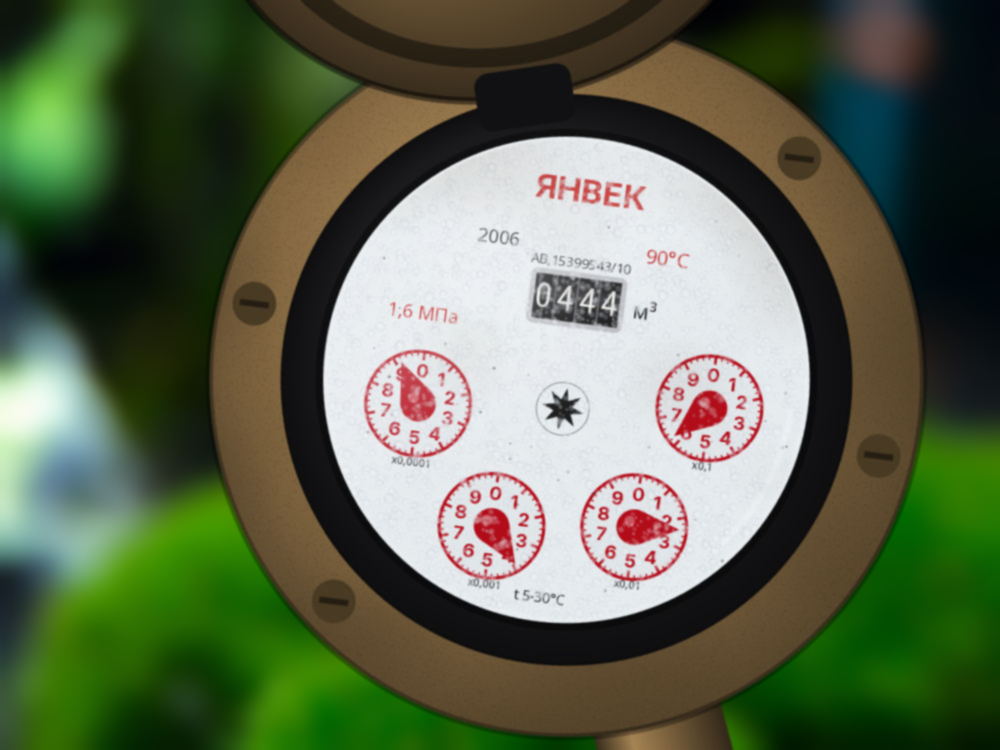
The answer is 444.6239,m³
